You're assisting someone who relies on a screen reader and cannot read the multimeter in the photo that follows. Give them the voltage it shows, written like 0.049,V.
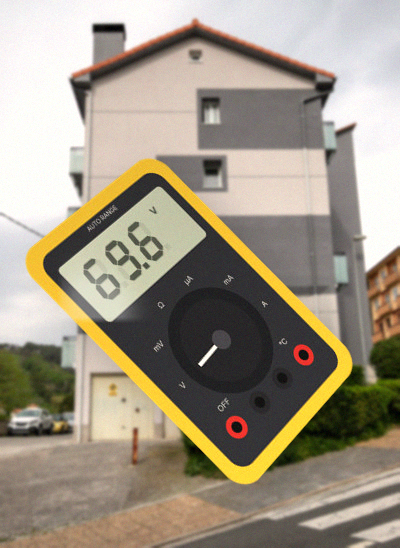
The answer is 69.6,V
